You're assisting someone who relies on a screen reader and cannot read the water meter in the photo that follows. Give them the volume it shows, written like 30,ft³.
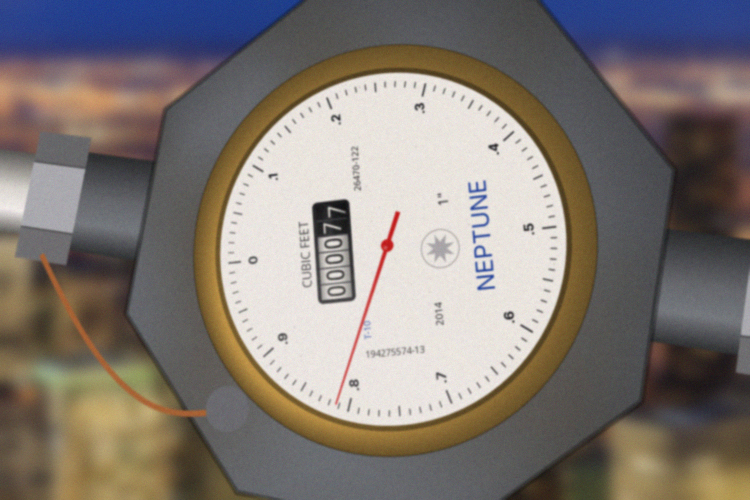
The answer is 76.81,ft³
